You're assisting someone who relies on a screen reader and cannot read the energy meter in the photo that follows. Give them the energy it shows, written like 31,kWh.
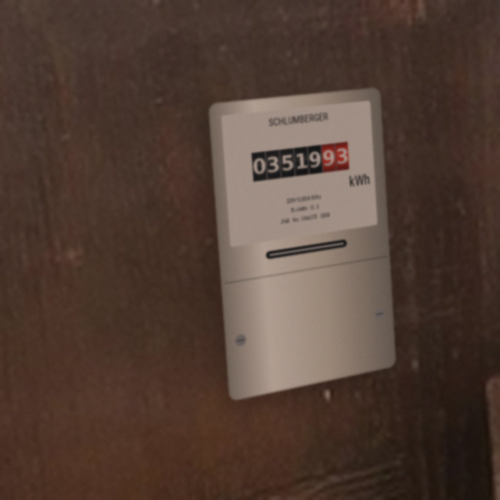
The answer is 3519.93,kWh
